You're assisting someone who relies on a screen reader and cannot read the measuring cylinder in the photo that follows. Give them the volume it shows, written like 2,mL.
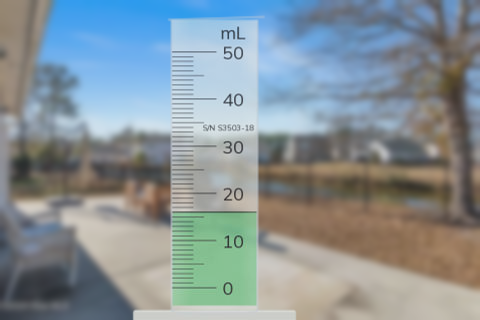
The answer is 16,mL
